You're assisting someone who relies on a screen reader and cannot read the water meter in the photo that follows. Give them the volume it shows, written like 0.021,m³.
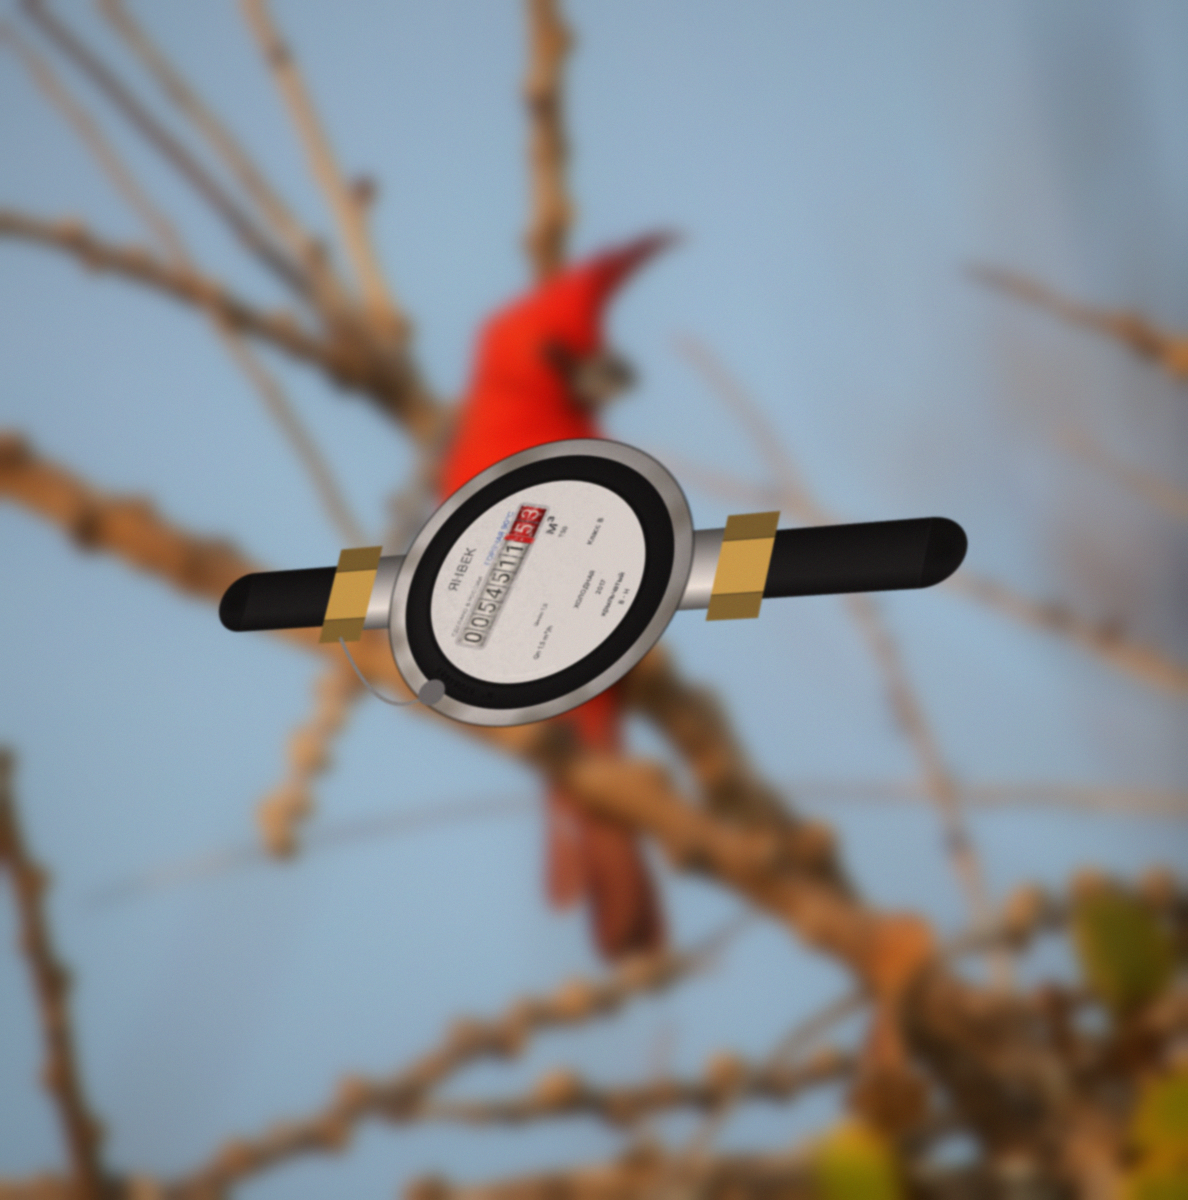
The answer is 54511.53,m³
